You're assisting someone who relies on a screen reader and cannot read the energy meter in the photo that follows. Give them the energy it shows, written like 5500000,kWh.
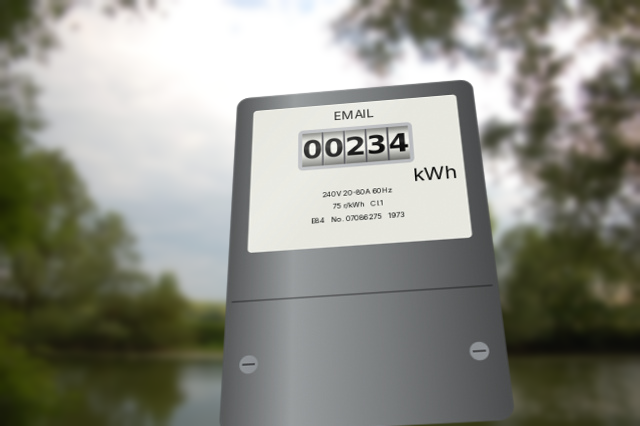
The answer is 234,kWh
